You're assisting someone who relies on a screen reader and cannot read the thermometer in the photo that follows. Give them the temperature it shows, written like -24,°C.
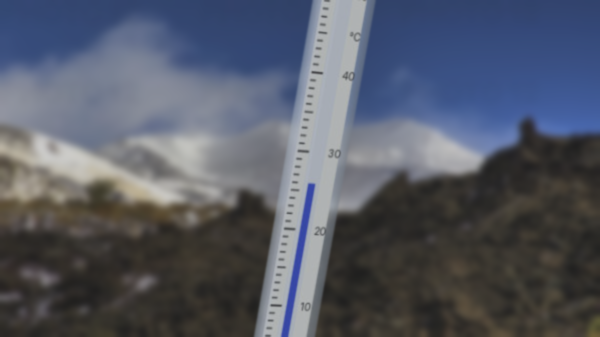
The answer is 26,°C
